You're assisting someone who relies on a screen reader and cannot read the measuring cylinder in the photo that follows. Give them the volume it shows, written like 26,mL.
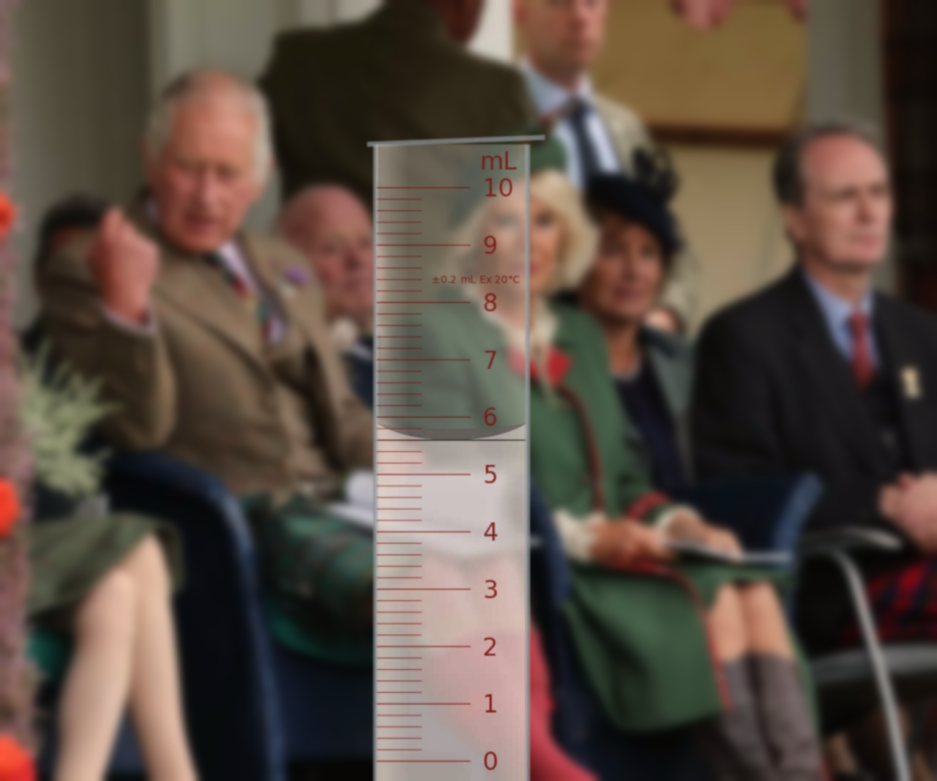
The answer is 5.6,mL
